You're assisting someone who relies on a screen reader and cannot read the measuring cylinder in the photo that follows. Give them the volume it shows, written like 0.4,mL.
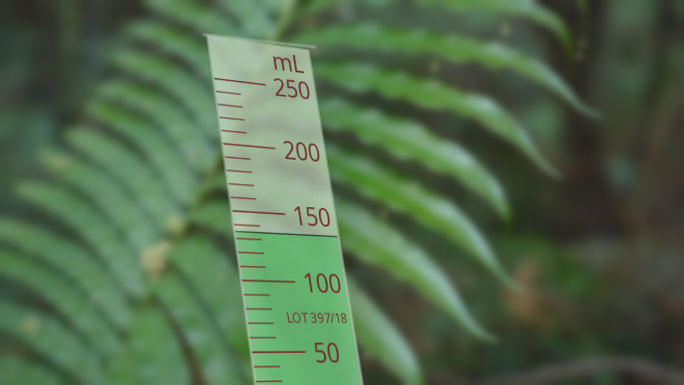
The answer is 135,mL
